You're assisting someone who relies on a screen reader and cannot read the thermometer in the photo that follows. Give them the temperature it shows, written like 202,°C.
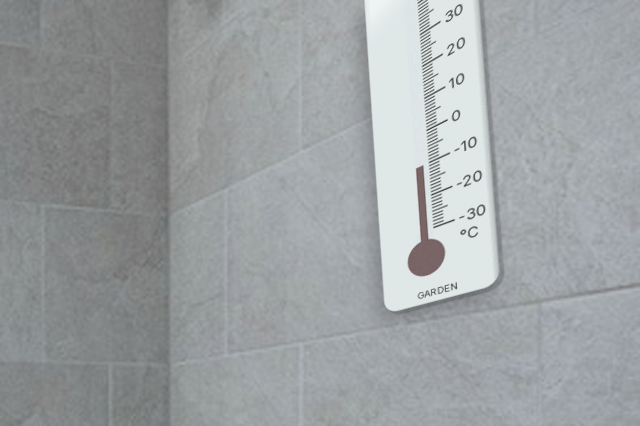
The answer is -10,°C
